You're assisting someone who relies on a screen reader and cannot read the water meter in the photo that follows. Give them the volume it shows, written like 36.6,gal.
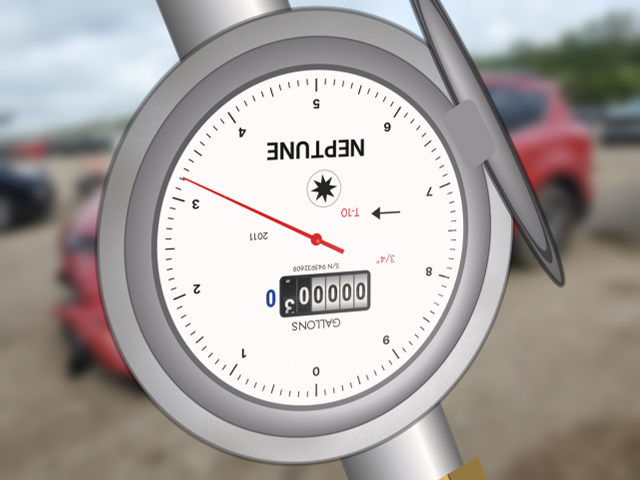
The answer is 33.2,gal
